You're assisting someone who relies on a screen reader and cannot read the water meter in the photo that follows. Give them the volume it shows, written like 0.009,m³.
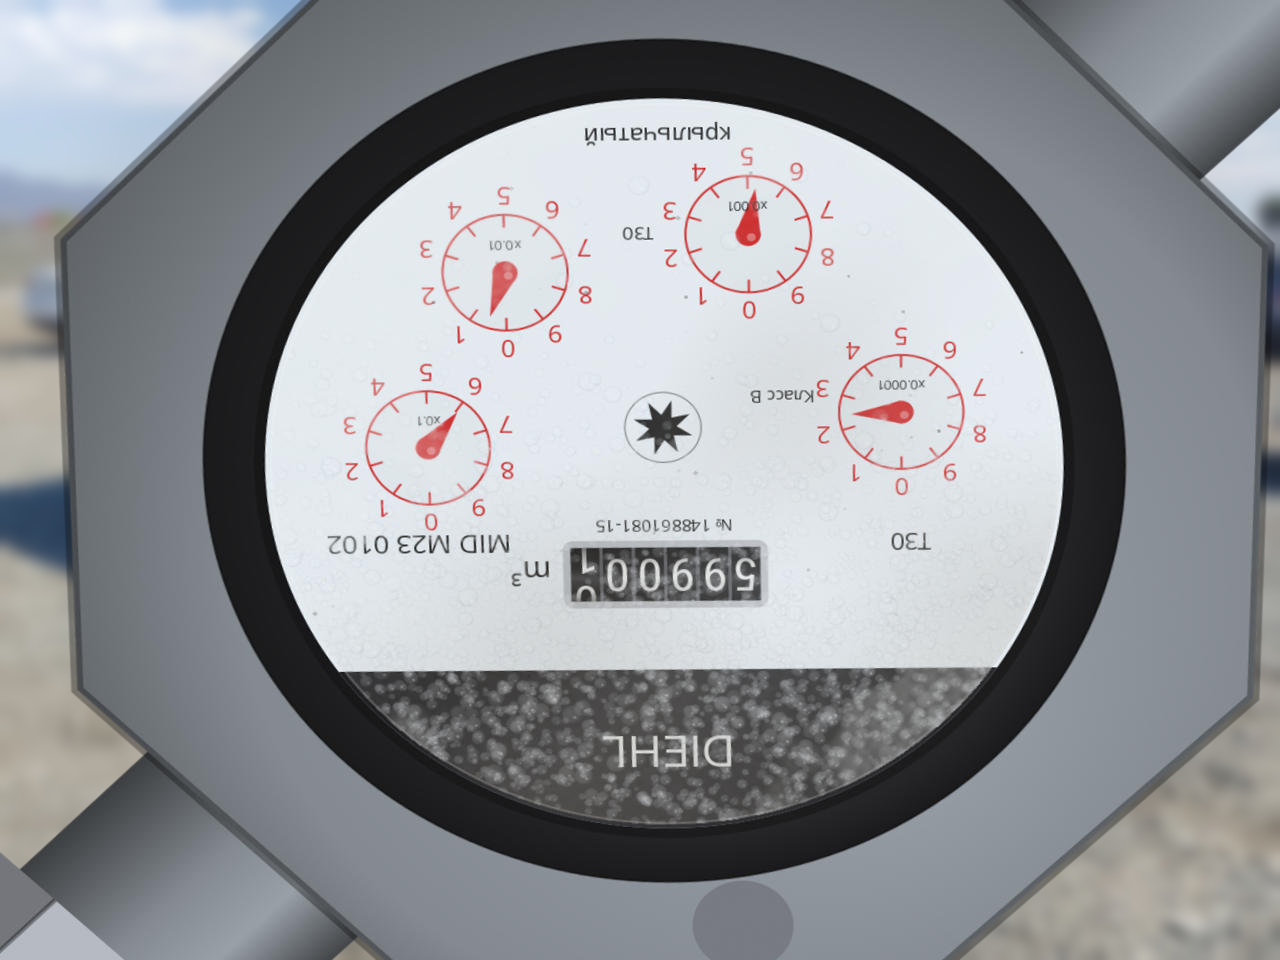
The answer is 599000.6052,m³
